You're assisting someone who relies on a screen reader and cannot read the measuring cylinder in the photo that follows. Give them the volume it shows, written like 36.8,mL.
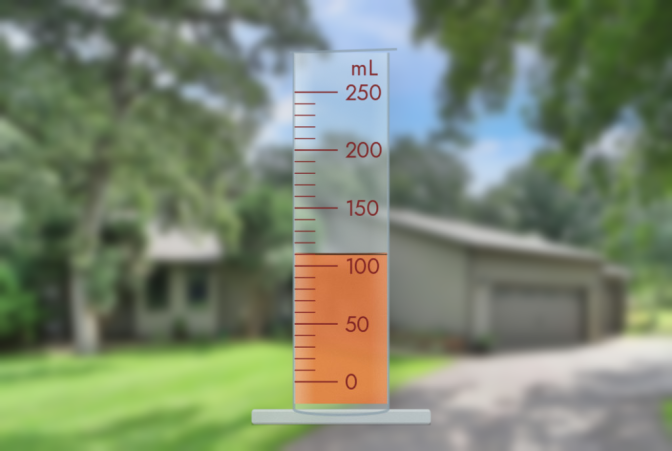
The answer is 110,mL
